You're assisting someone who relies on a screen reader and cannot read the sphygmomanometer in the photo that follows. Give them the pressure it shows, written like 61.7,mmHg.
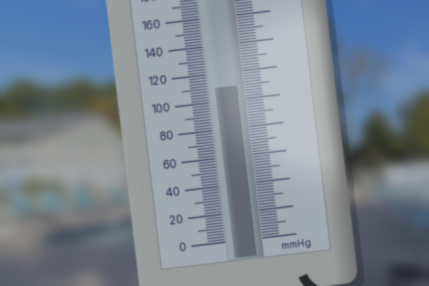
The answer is 110,mmHg
